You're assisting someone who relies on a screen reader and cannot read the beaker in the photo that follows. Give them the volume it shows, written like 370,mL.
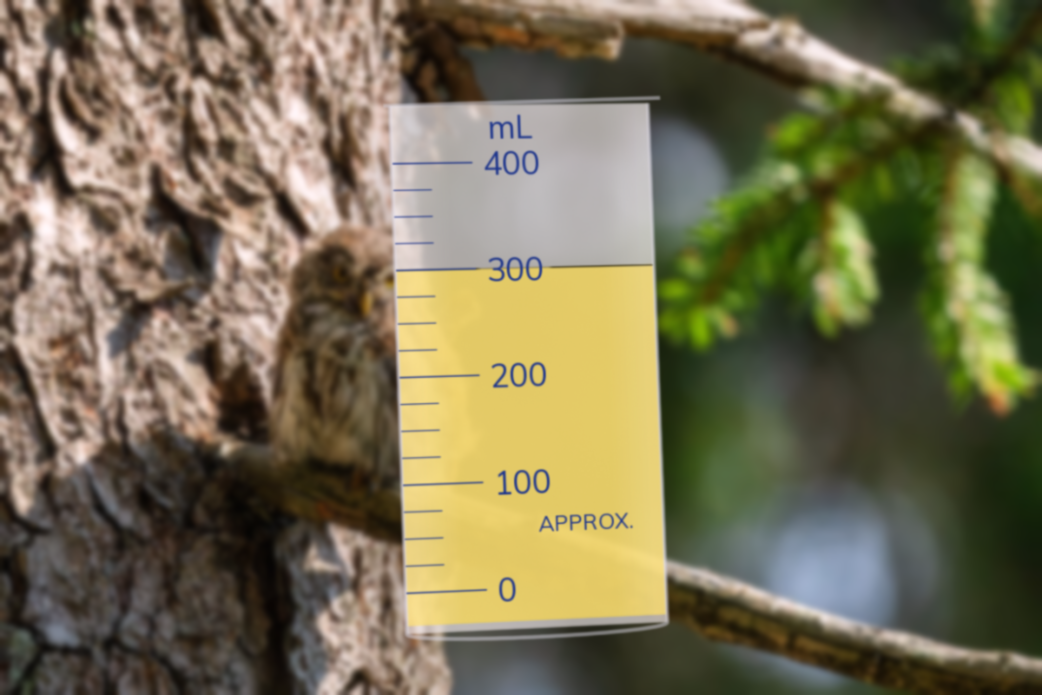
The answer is 300,mL
